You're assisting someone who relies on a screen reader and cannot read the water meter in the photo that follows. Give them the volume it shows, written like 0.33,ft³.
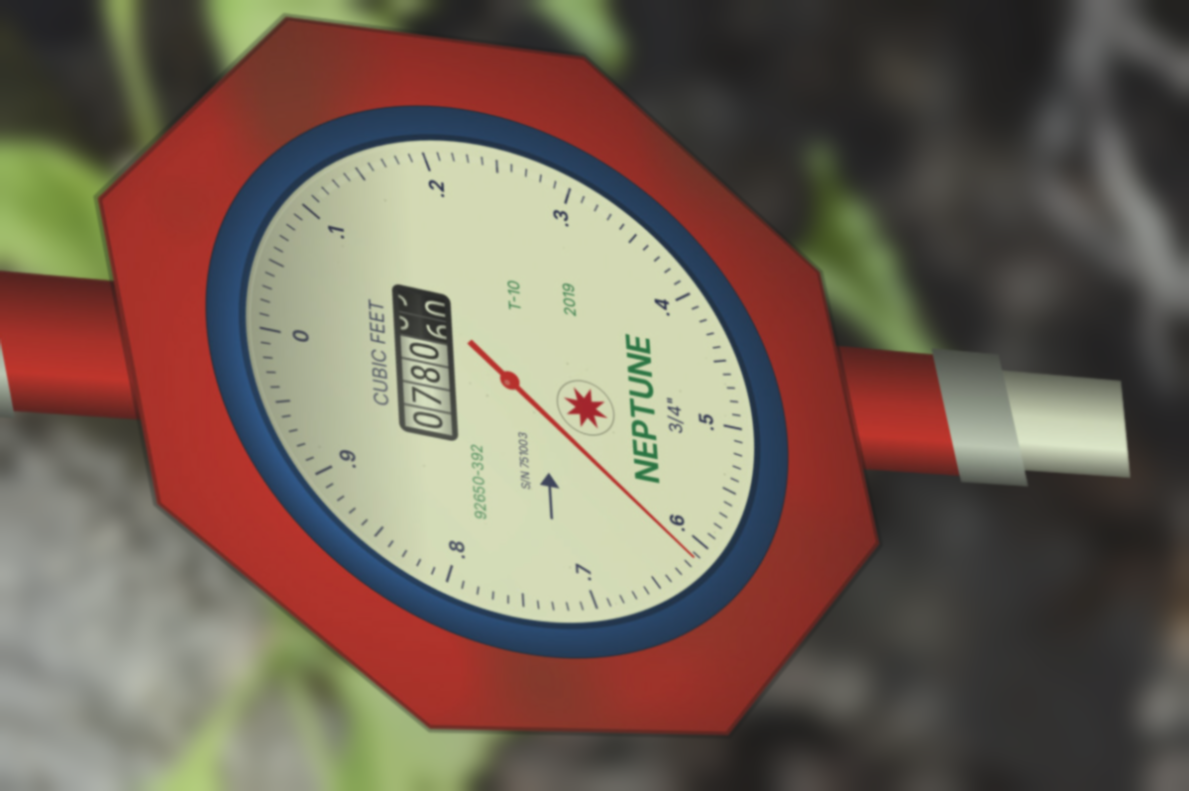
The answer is 78059.61,ft³
